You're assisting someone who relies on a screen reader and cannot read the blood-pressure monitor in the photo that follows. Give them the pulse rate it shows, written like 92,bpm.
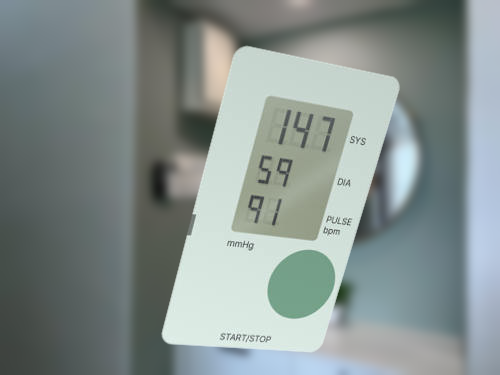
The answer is 91,bpm
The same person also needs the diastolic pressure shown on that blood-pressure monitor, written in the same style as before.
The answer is 59,mmHg
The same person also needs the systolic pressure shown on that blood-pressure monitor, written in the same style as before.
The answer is 147,mmHg
